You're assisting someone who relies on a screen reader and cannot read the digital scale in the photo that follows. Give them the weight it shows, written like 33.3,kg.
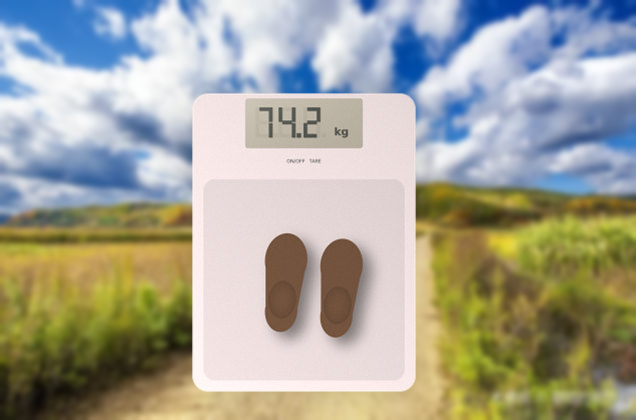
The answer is 74.2,kg
